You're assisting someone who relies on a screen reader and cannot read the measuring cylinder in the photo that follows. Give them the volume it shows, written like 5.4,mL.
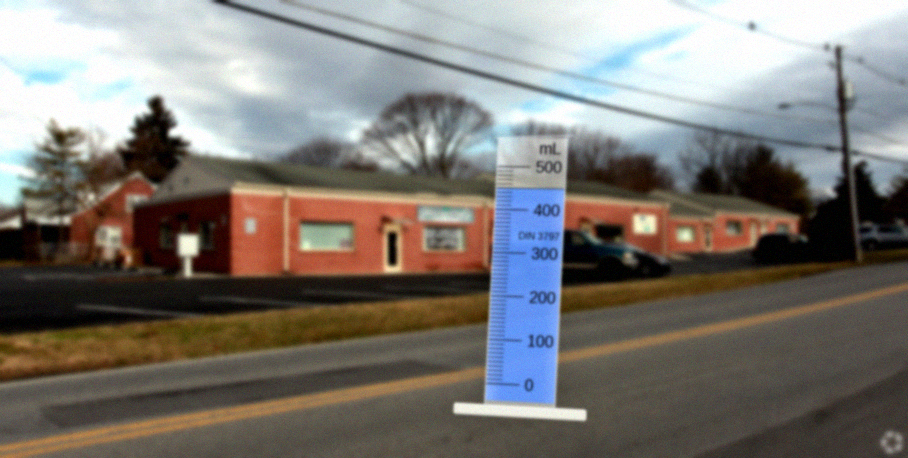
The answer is 450,mL
